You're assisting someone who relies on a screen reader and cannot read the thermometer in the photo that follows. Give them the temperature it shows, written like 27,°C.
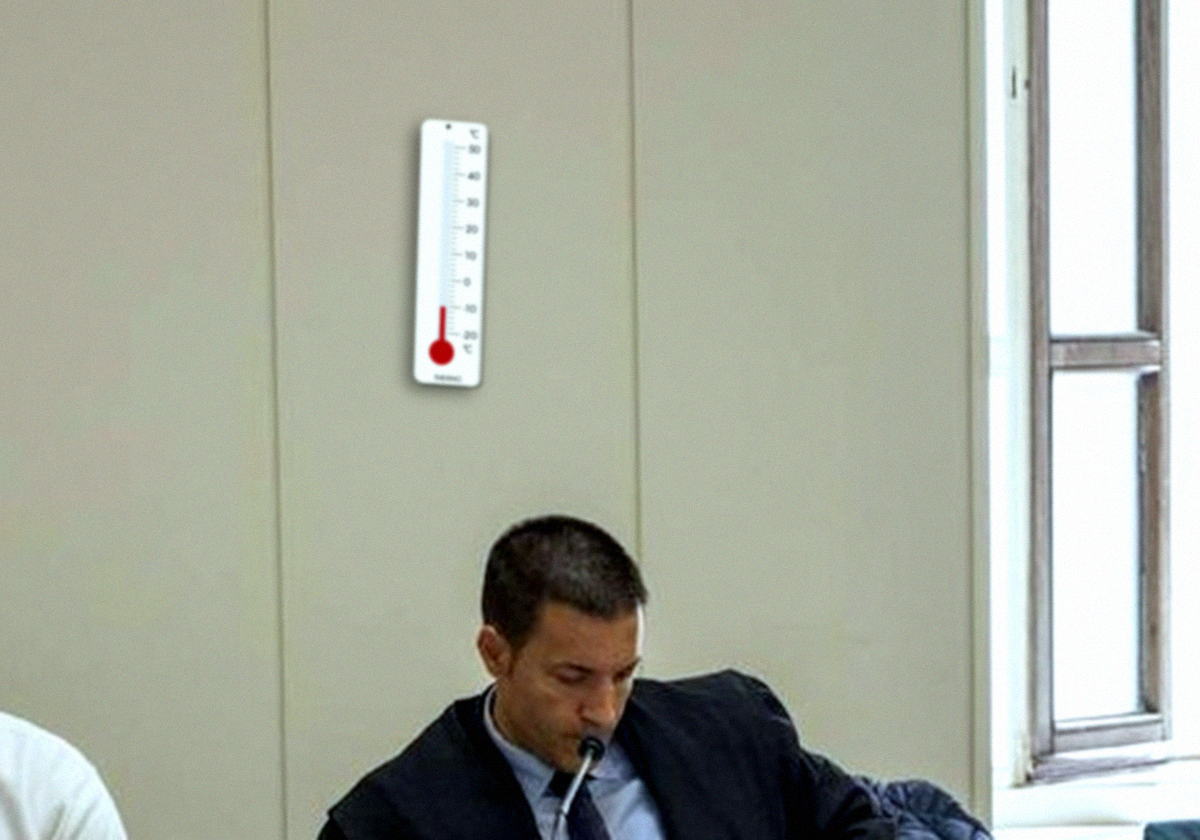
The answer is -10,°C
